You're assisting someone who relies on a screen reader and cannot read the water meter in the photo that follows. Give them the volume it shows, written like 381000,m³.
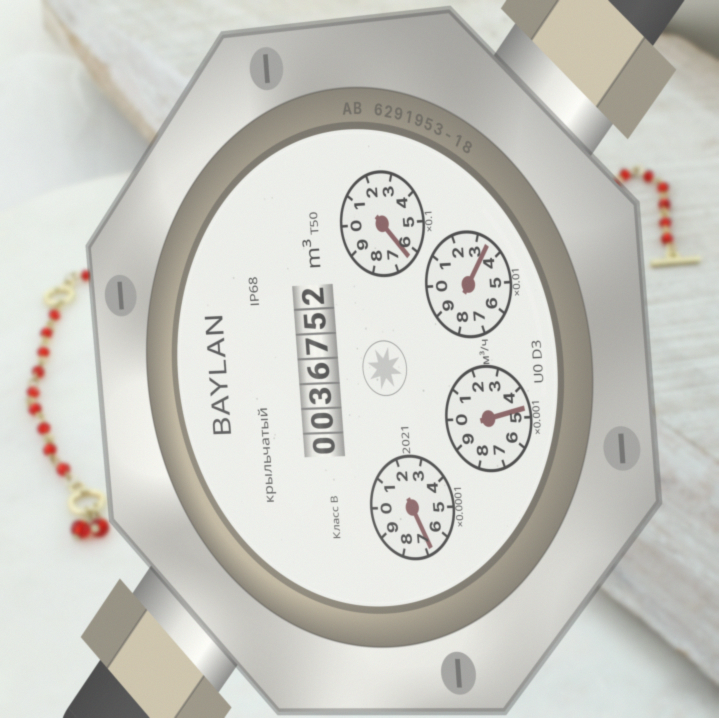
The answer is 36752.6346,m³
